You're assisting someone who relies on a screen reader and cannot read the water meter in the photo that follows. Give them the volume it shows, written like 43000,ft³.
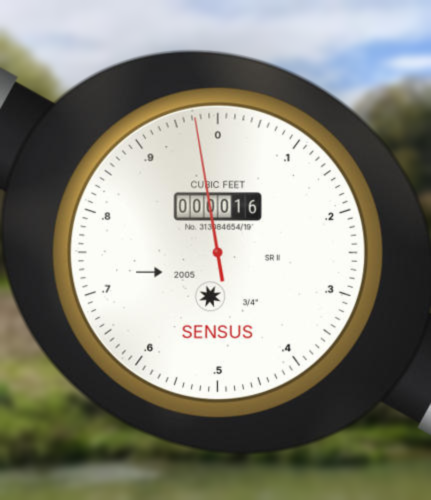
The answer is 15.97,ft³
